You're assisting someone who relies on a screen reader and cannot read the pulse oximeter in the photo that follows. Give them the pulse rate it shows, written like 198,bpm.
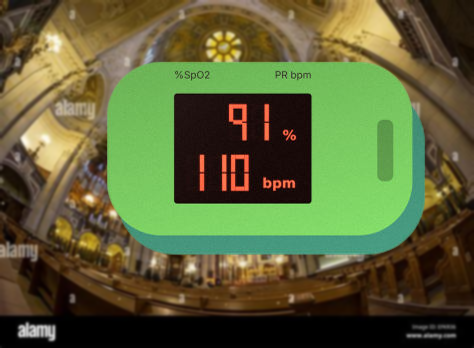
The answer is 110,bpm
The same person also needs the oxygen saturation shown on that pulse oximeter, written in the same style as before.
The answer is 91,%
